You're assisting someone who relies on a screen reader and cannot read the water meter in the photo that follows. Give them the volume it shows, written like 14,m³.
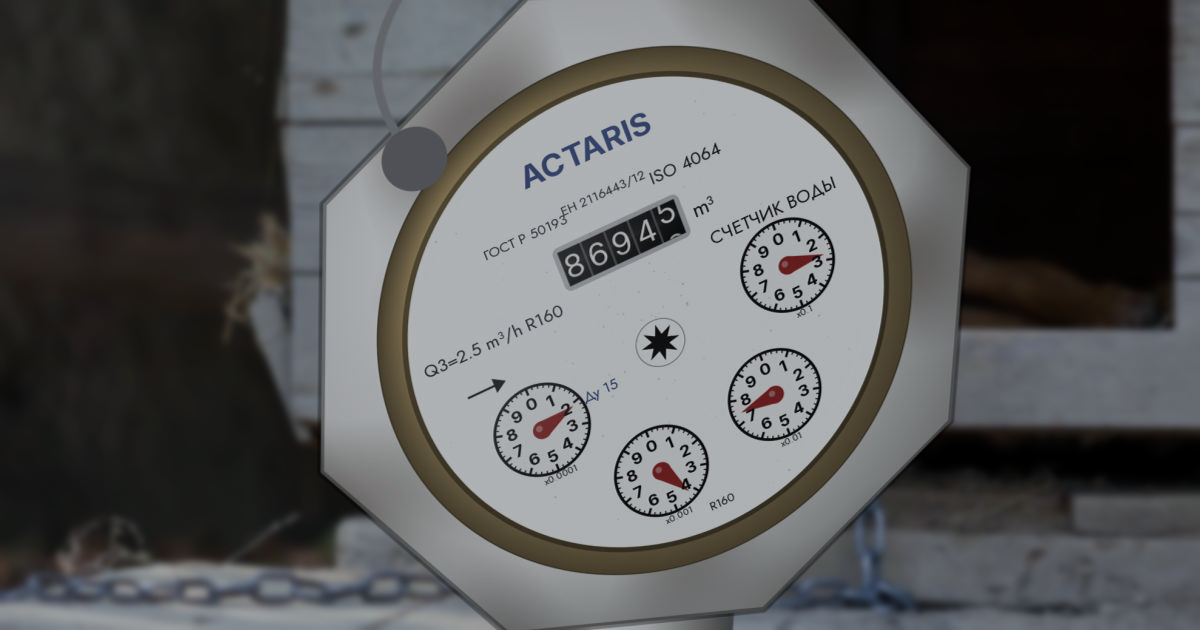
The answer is 86945.2742,m³
